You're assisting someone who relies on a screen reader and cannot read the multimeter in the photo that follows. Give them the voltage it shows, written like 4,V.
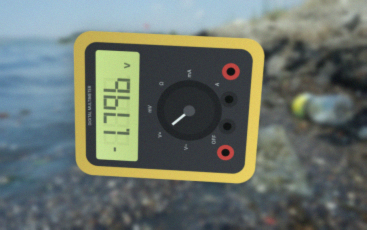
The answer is -1.796,V
